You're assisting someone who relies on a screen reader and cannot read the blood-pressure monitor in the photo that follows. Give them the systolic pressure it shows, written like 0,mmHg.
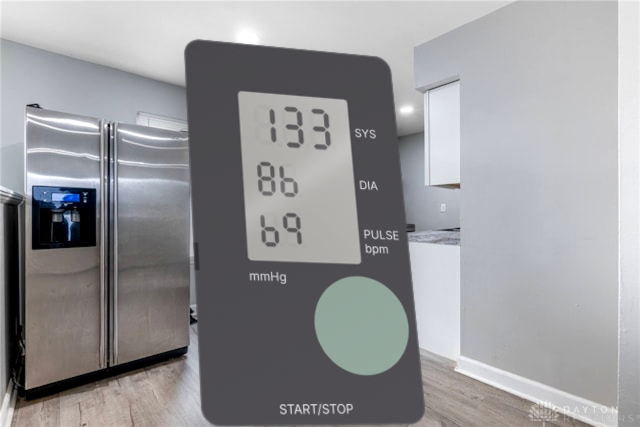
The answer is 133,mmHg
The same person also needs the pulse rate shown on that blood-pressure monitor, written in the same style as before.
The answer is 69,bpm
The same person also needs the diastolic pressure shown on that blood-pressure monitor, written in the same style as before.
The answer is 86,mmHg
